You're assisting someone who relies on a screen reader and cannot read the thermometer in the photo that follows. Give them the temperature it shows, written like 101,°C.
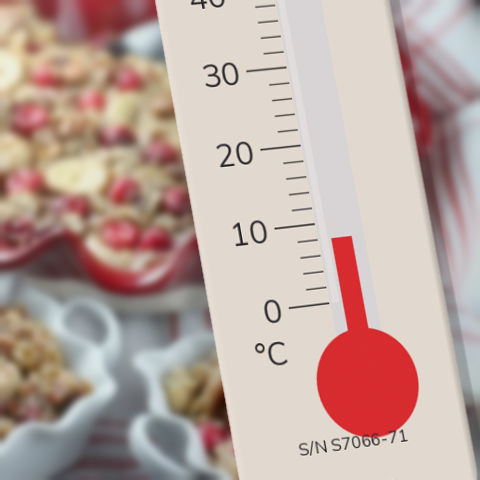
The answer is 8,°C
